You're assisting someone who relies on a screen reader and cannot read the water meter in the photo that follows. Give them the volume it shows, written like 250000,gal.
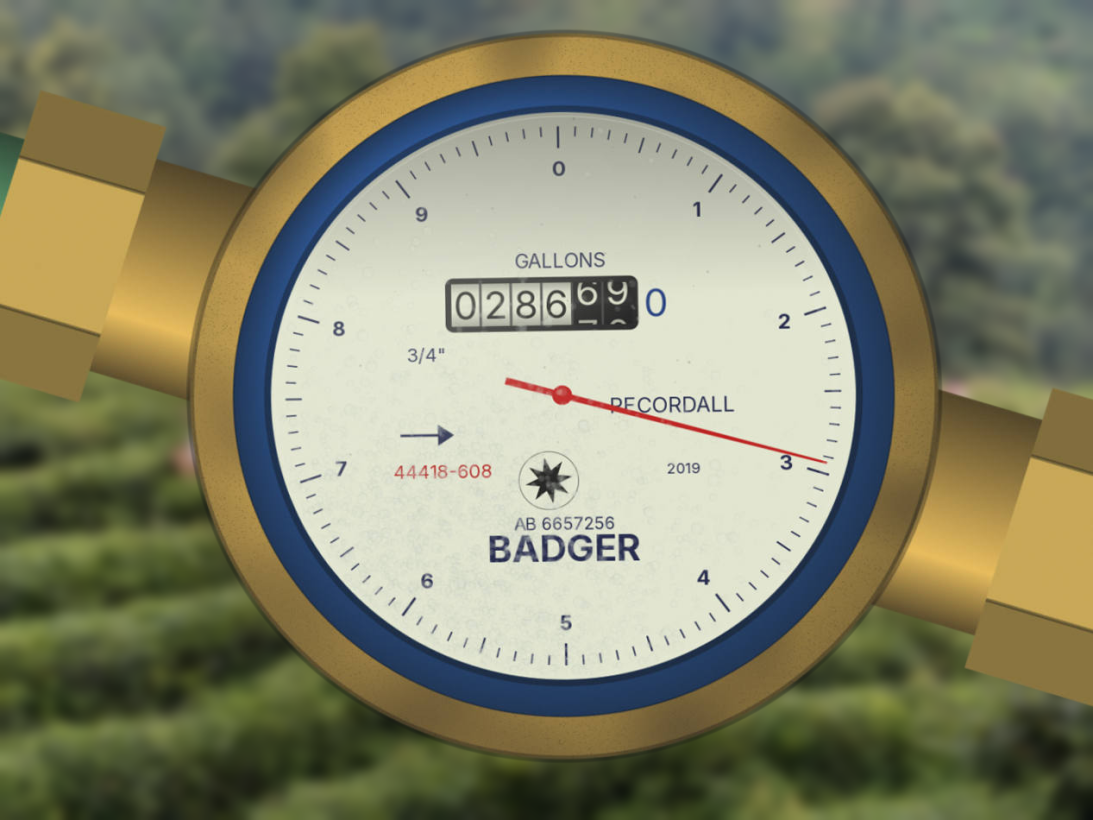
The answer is 286692.9,gal
